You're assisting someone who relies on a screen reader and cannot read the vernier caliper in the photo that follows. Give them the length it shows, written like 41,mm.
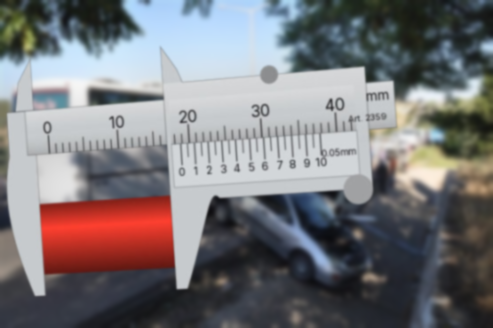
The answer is 18.8,mm
